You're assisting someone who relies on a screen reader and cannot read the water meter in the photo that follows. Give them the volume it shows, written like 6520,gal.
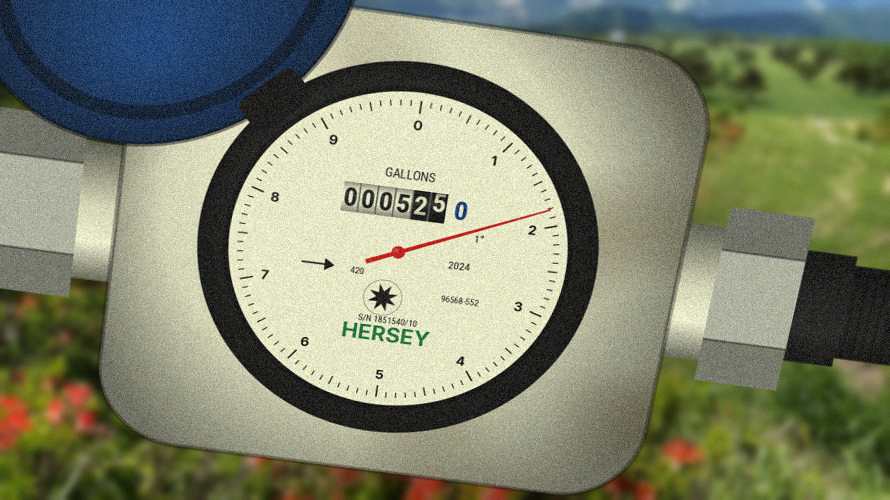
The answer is 5251.8,gal
